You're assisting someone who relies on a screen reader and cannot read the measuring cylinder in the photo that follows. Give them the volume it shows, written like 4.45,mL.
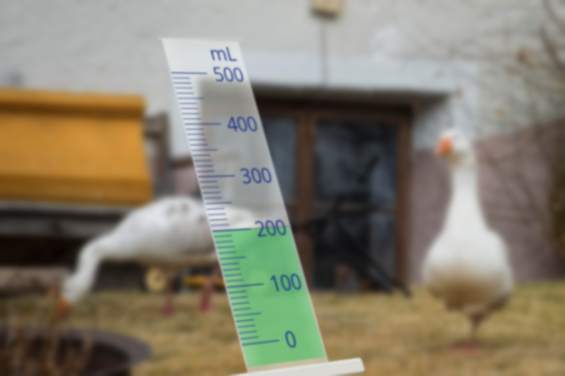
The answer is 200,mL
